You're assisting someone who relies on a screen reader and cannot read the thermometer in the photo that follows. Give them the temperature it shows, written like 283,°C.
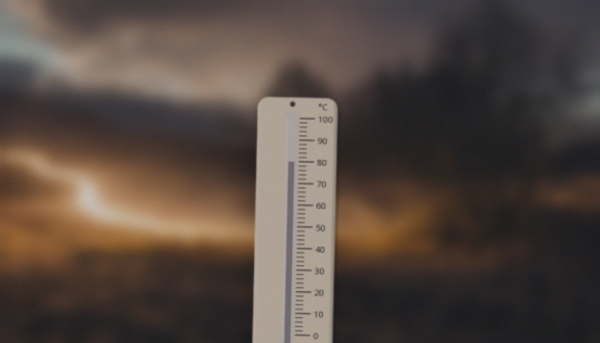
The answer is 80,°C
